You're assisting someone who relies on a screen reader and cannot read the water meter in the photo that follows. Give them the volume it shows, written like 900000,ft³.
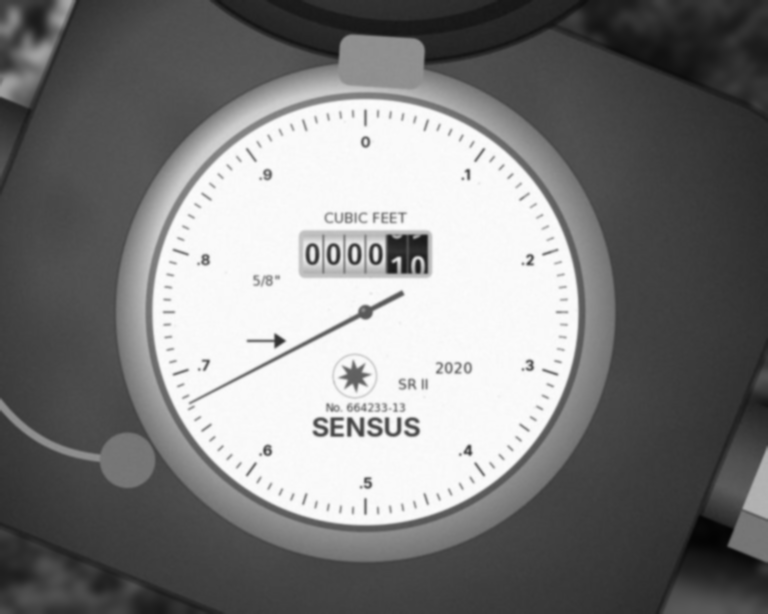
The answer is 9.67,ft³
